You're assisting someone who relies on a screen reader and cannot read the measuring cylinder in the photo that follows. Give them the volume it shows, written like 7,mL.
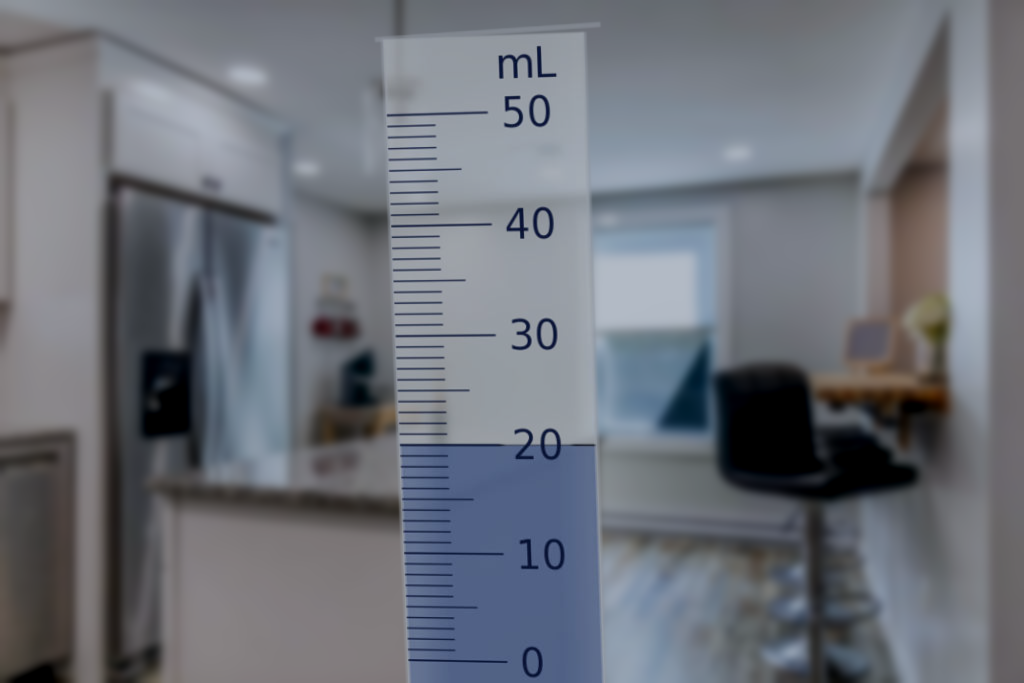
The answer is 20,mL
